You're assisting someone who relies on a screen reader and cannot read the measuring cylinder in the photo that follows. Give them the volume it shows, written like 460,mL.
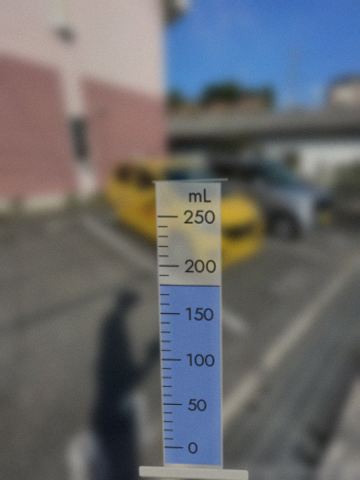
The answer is 180,mL
